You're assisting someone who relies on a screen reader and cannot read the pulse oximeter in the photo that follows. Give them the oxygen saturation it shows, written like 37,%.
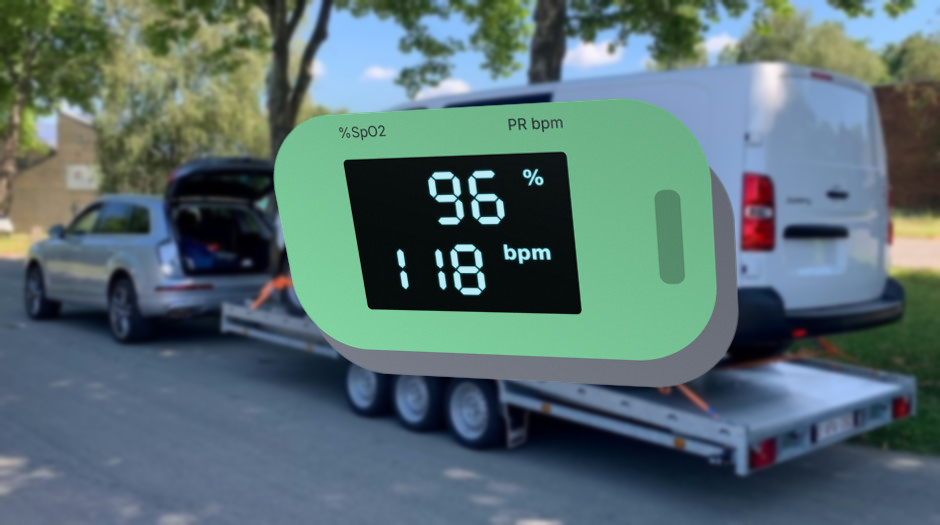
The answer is 96,%
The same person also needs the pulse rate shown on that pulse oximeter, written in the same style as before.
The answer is 118,bpm
